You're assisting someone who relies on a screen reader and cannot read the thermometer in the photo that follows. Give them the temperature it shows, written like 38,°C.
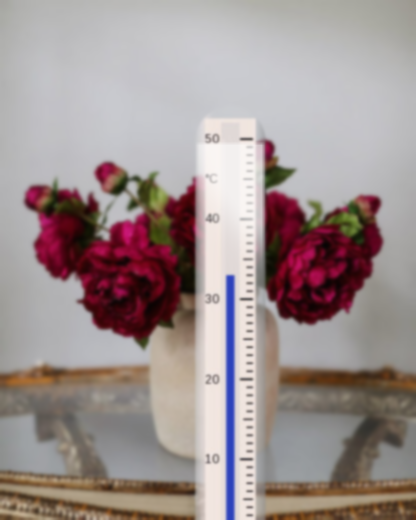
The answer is 33,°C
